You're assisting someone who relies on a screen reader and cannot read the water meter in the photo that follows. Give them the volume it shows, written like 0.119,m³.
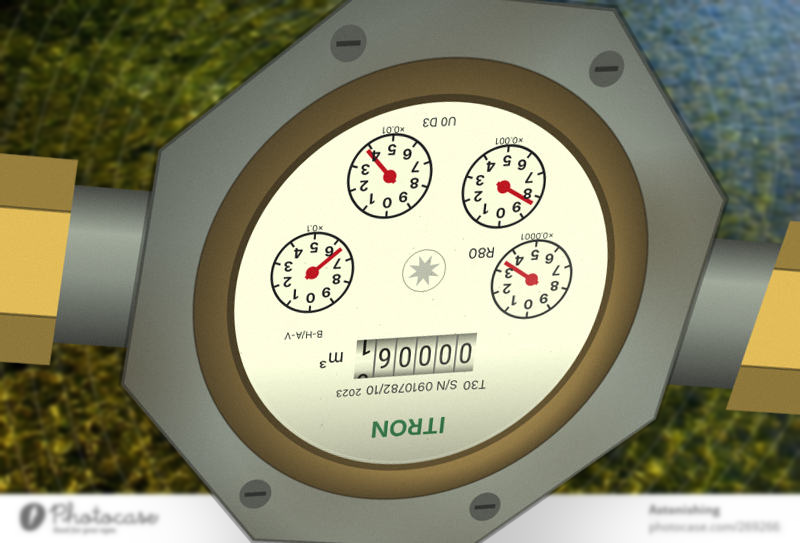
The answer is 60.6383,m³
